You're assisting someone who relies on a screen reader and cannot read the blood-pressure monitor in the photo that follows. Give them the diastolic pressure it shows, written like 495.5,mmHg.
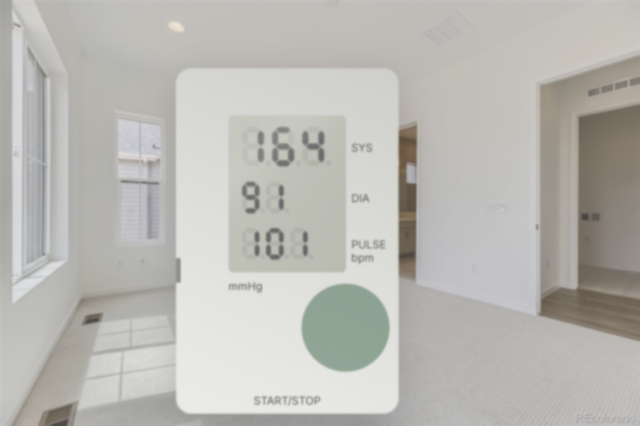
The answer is 91,mmHg
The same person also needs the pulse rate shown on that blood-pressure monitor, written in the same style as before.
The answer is 101,bpm
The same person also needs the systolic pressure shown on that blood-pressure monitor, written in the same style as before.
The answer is 164,mmHg
